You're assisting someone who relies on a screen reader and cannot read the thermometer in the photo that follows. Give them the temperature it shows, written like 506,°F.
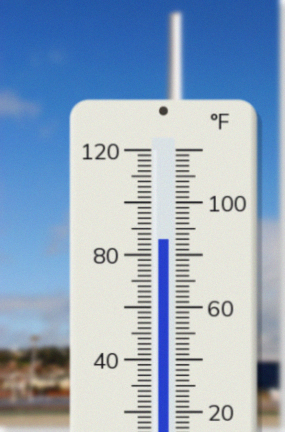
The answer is 86,°F
